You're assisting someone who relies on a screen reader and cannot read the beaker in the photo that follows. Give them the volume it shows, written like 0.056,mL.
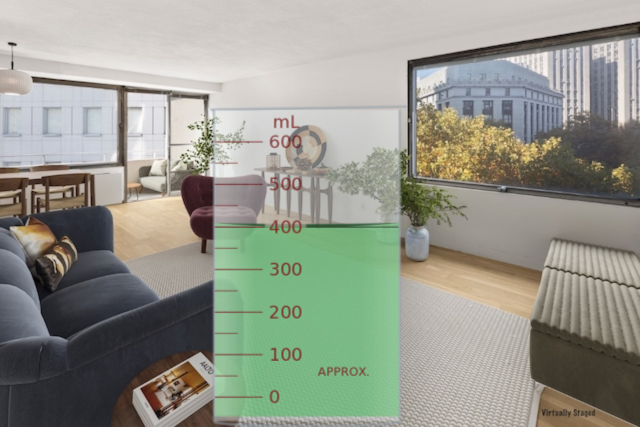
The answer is 400,mL
